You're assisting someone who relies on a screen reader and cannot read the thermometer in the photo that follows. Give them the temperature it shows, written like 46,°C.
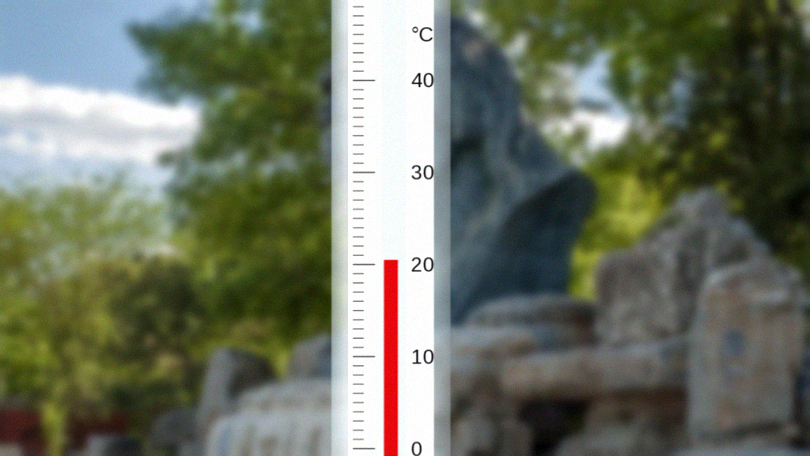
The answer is 20.5,°C
